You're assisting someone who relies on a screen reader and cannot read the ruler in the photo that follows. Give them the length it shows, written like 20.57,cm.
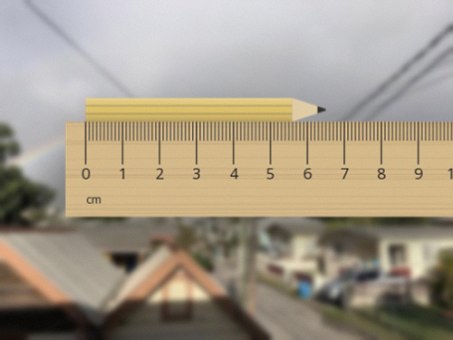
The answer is 6.5,cm
